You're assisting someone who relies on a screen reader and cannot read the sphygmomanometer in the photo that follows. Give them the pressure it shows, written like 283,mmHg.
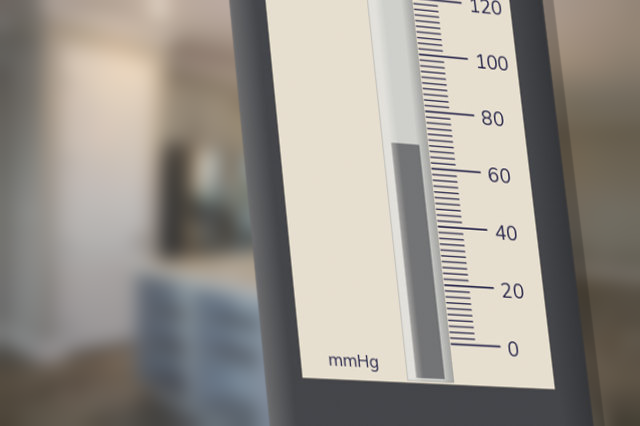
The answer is 68,mmHg
